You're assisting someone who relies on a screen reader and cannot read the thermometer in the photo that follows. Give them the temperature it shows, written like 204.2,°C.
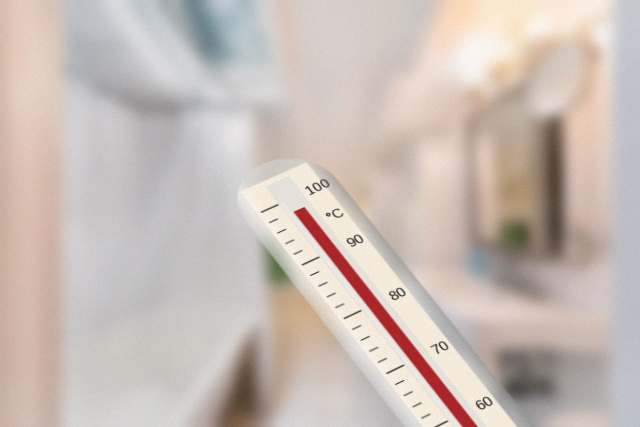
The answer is 98,°C
